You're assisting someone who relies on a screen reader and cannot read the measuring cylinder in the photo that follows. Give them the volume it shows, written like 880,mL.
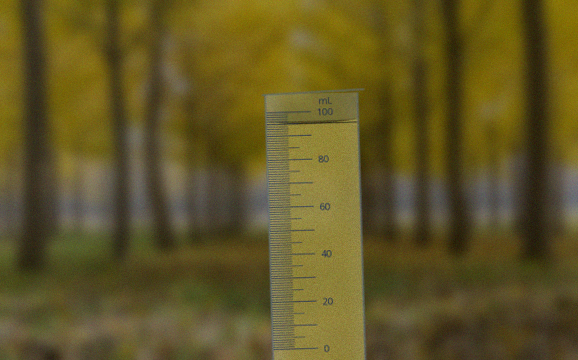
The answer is 95,mL
